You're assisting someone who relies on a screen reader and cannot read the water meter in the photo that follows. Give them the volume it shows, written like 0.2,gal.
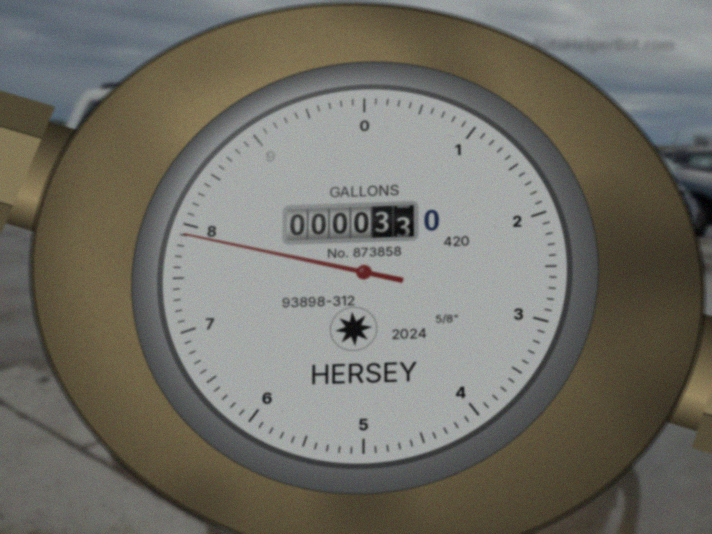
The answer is 327.9,gal
